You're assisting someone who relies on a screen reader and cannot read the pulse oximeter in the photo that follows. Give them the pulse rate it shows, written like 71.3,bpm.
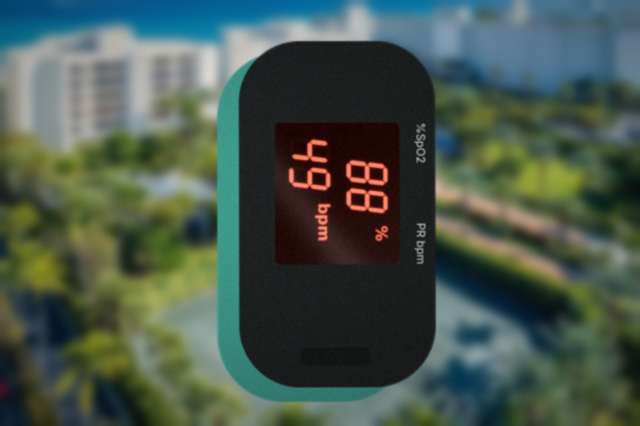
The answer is 49,bpm
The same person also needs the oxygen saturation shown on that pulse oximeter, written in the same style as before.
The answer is 88,%
